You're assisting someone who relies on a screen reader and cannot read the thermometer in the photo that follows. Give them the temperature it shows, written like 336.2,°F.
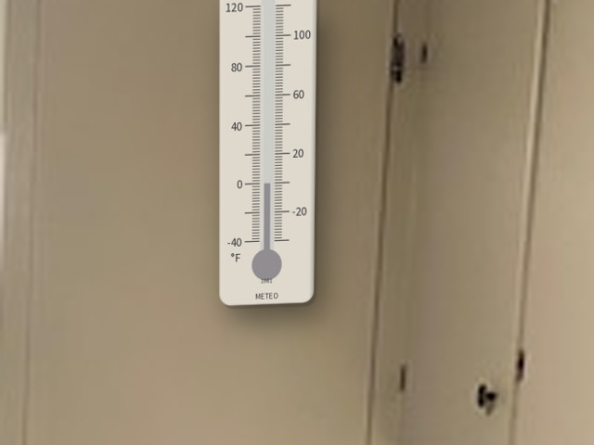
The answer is 0,°F
